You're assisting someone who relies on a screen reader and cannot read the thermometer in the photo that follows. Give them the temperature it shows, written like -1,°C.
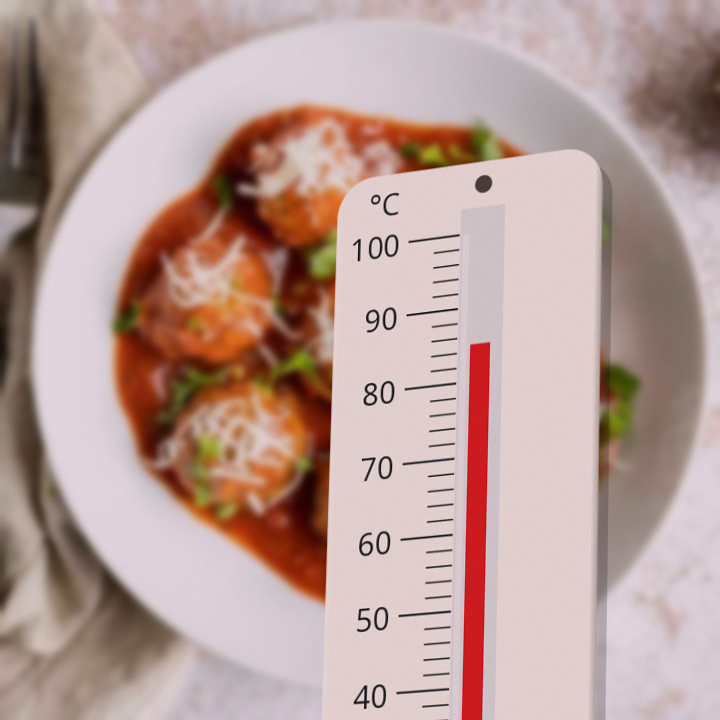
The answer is 85,°C
